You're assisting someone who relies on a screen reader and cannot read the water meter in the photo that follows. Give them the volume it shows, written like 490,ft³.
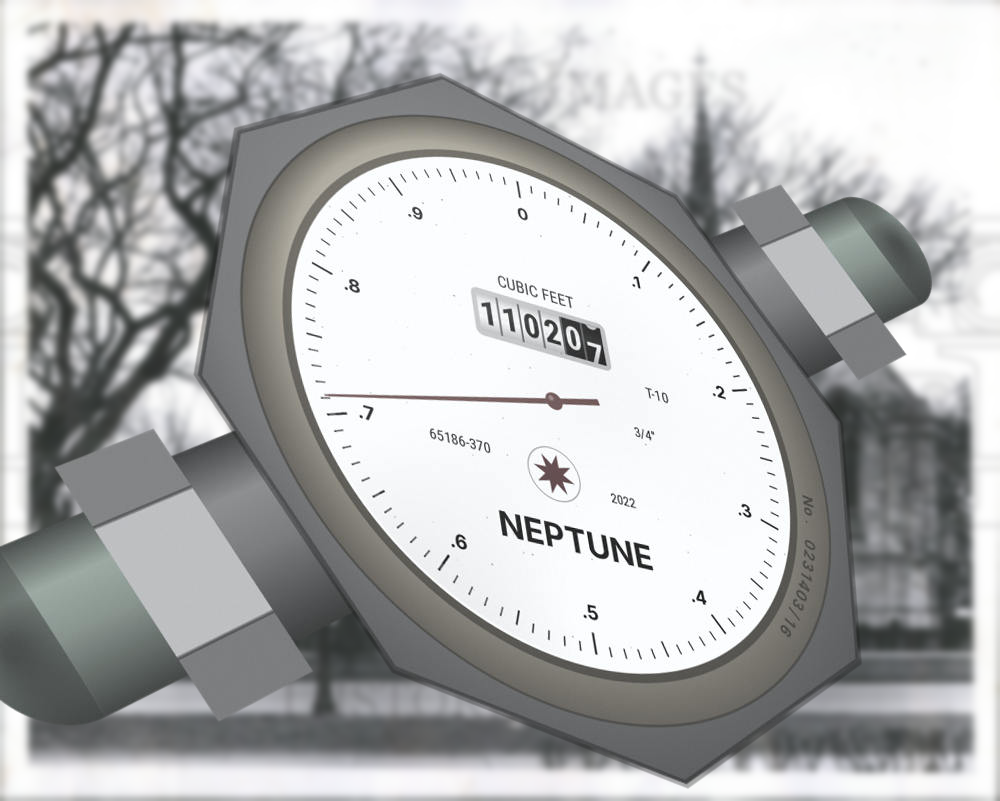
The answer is 110206.71,ft³
